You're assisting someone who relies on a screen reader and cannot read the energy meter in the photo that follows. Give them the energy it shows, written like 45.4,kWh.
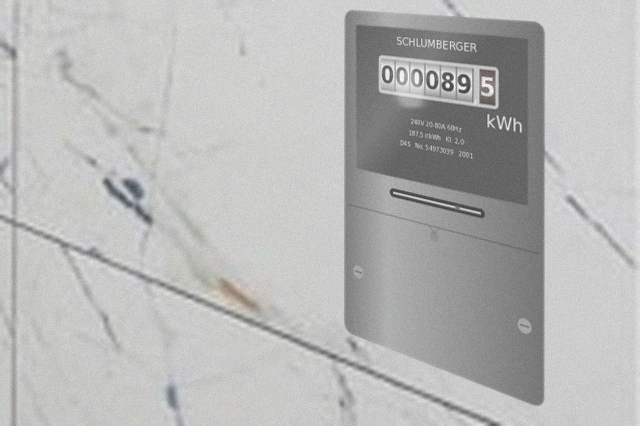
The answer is 89.5,kWh
